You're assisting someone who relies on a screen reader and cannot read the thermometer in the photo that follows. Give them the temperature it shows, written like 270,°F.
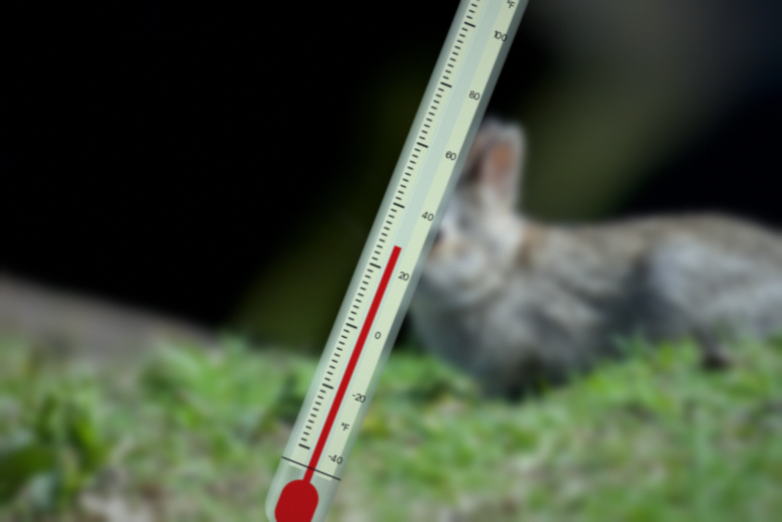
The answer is 28,°F
